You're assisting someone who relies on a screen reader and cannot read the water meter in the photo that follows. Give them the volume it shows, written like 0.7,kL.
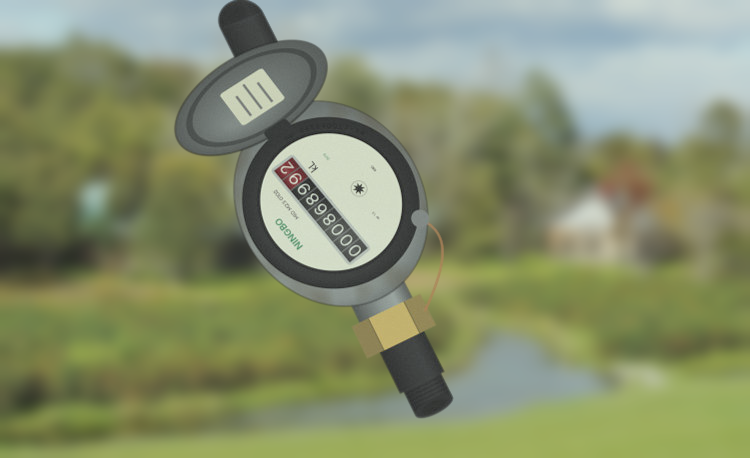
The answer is 8689.92,kL
